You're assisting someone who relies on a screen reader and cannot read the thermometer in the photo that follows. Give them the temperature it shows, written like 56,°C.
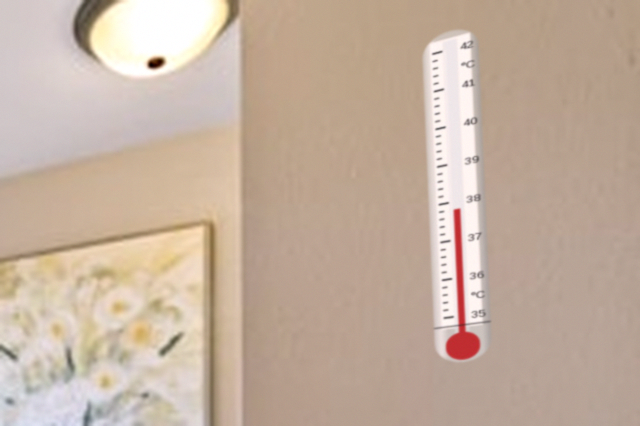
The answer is 37.8,°C
